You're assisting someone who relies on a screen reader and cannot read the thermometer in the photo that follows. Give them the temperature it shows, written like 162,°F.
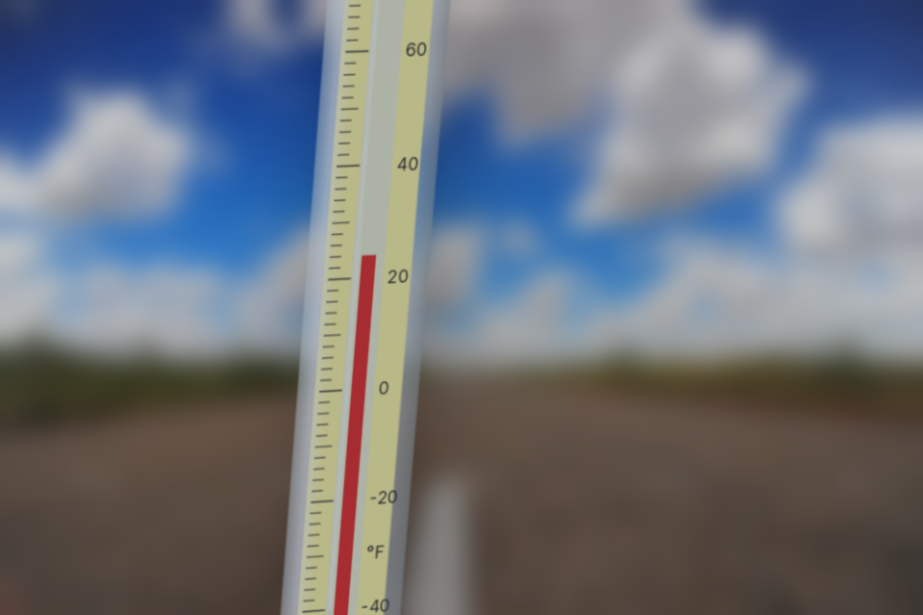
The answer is 24,°F
